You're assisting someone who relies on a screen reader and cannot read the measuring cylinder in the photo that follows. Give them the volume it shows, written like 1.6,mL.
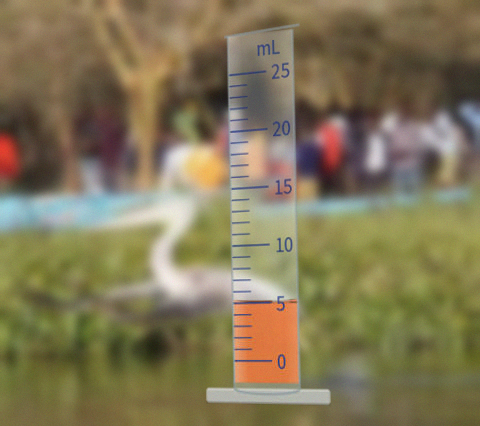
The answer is 5,mL
